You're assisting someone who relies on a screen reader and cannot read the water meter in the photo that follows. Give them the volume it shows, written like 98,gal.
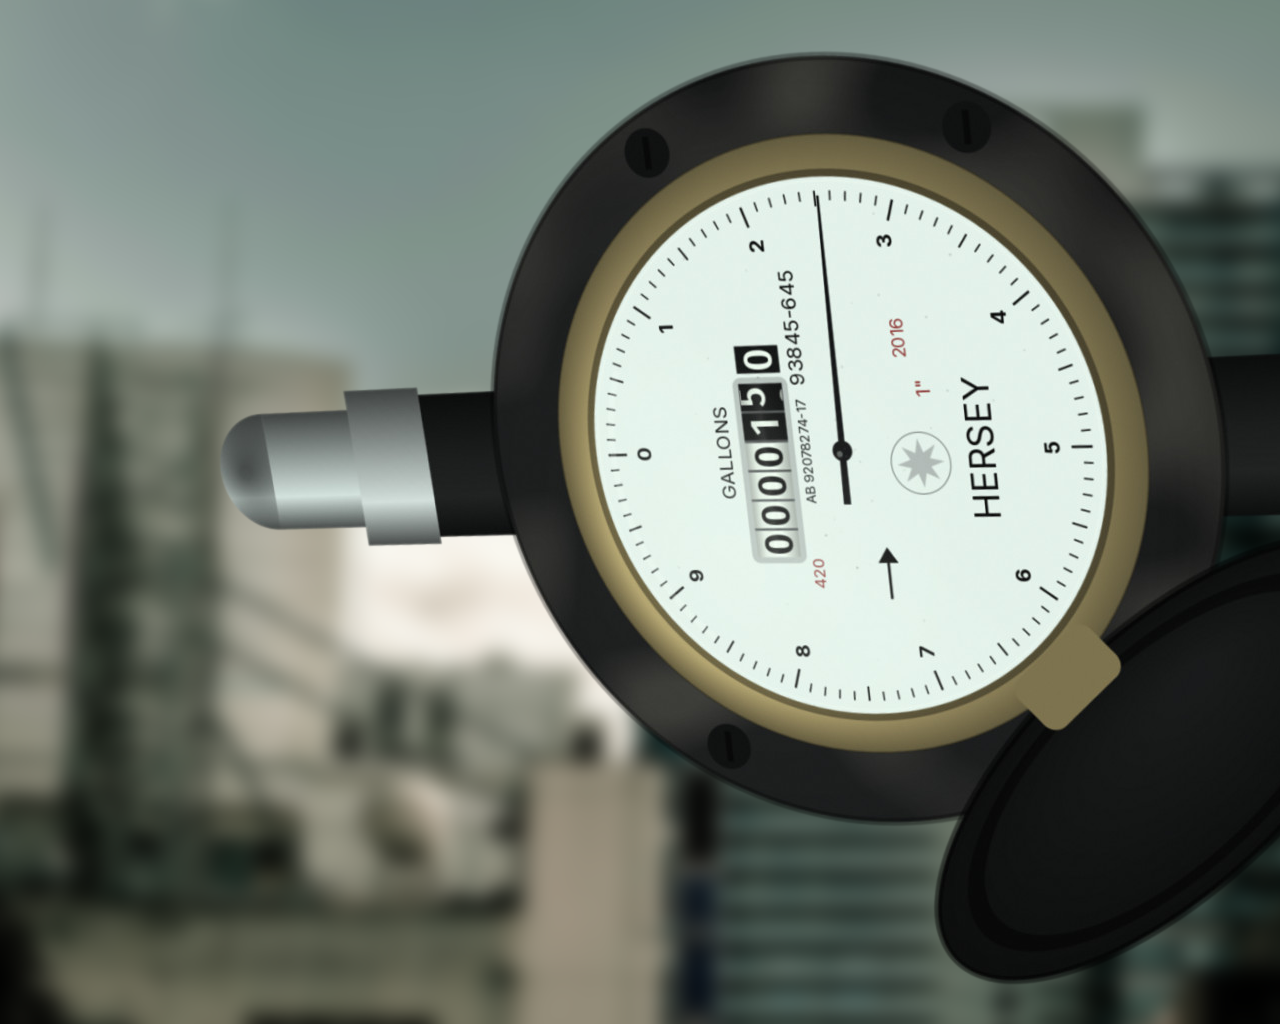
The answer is 152.5,gal
